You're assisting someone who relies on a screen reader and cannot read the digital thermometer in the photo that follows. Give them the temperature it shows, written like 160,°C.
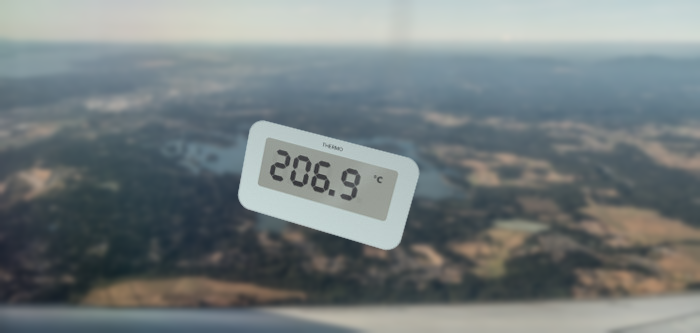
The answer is 206.9,°C
